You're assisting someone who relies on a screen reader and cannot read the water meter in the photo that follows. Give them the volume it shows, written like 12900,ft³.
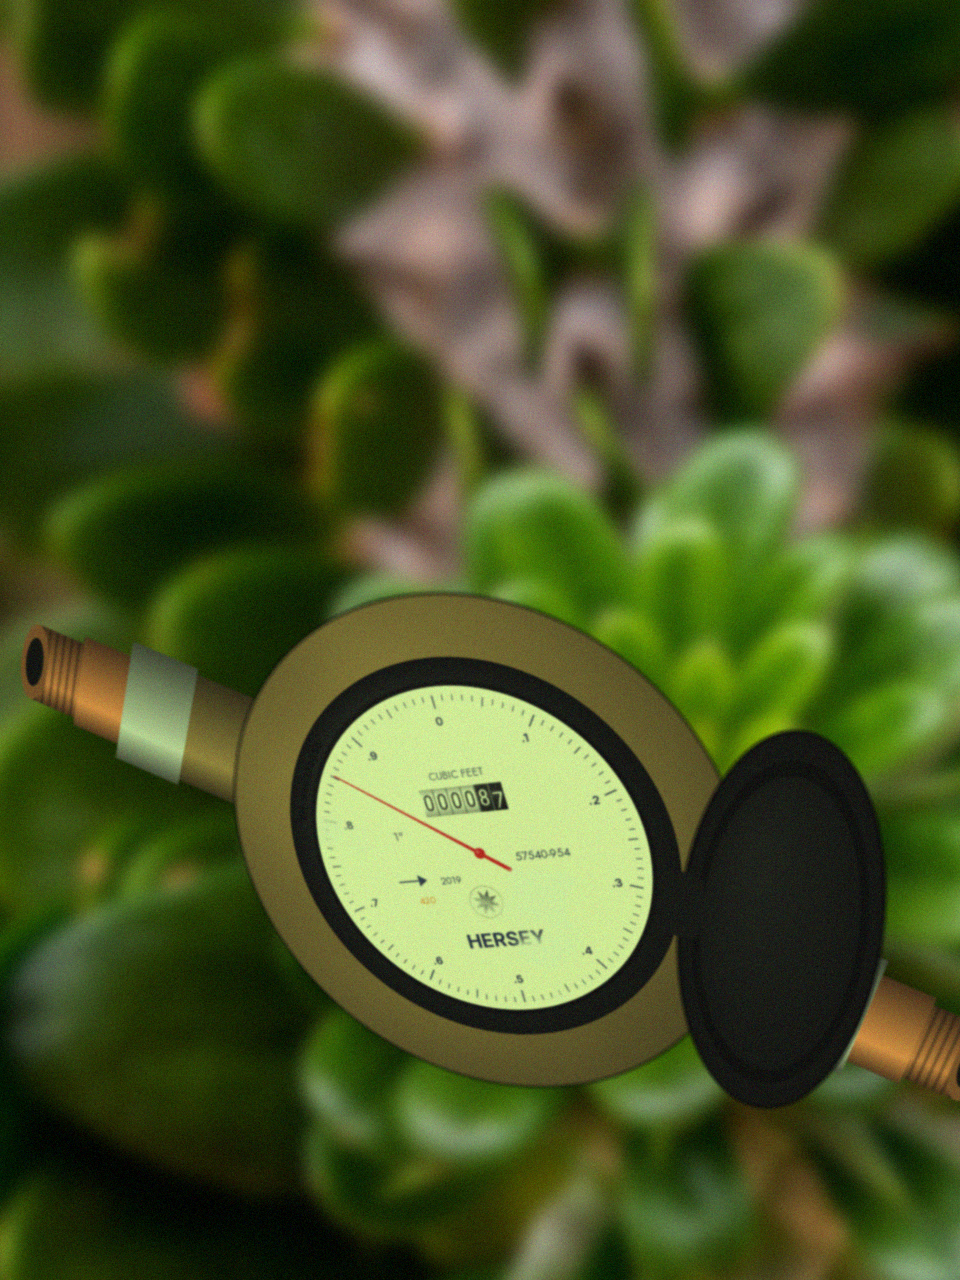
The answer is 86.85,ft³
